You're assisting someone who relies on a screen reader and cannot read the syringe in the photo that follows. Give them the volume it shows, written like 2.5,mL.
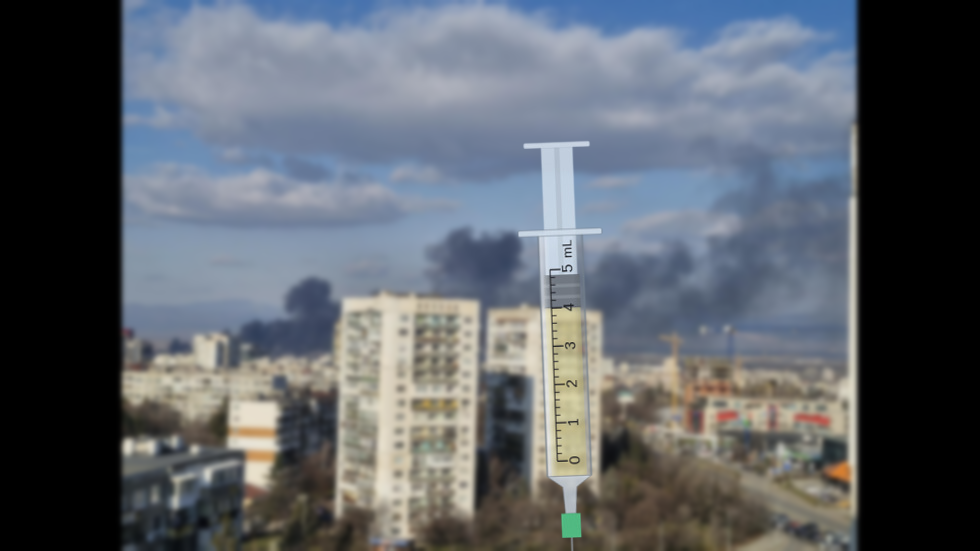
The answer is 4,mL
